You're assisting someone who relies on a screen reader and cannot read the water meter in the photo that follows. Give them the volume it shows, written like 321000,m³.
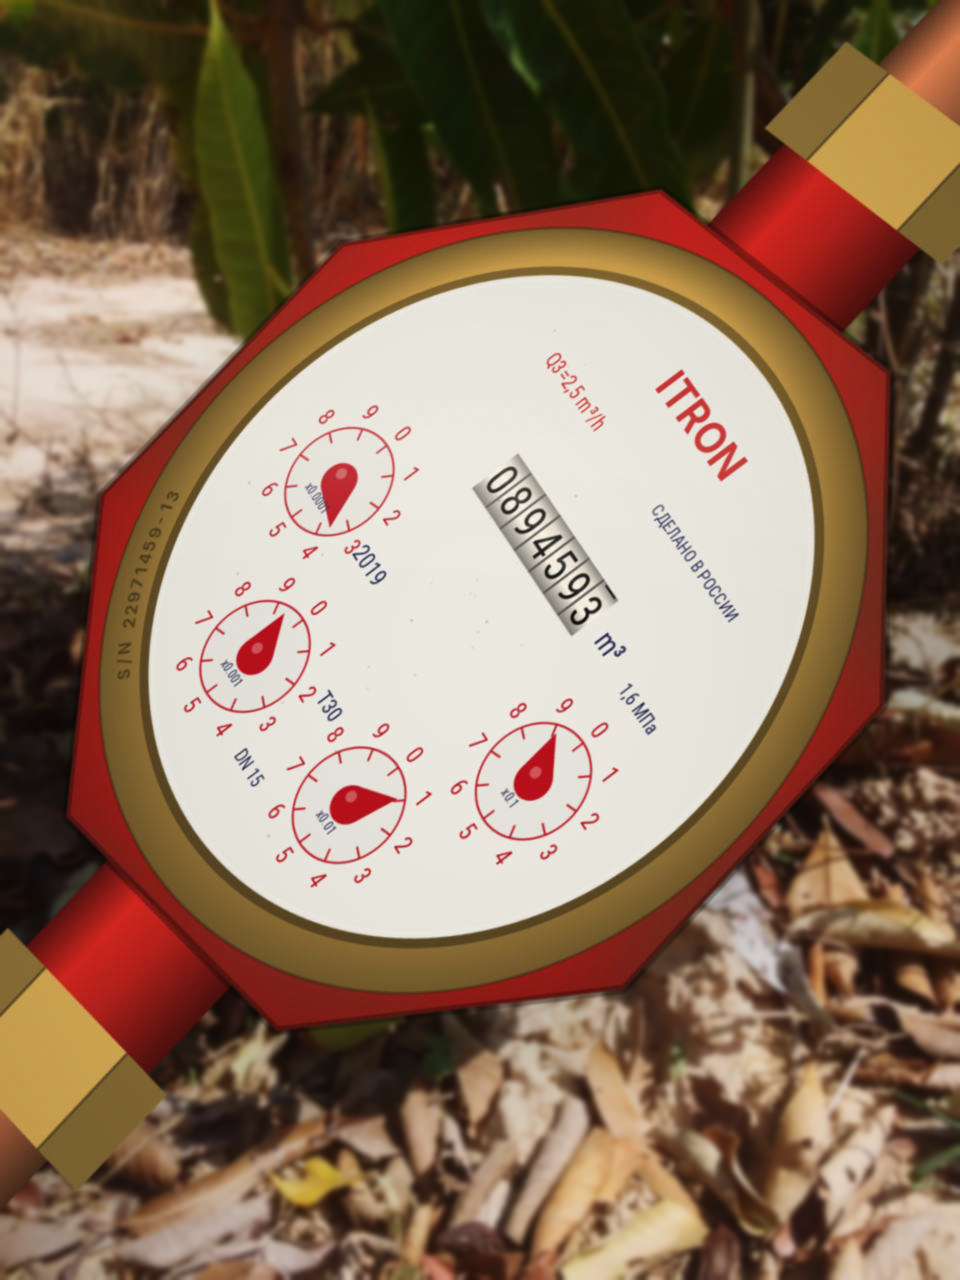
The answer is 894592.9093,m³
